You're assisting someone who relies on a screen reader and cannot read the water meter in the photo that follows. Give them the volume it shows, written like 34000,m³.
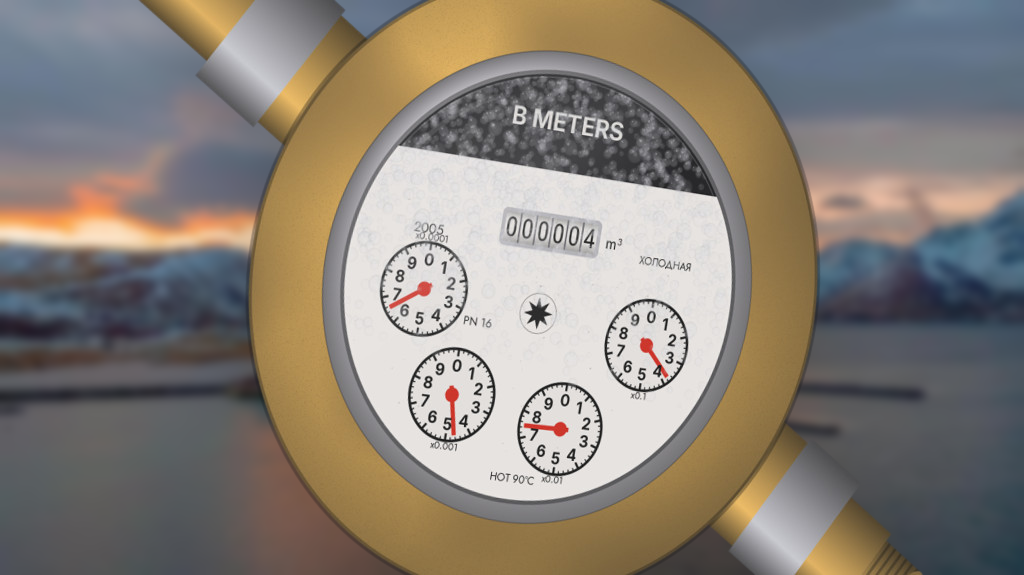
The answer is 4.3746,m³
